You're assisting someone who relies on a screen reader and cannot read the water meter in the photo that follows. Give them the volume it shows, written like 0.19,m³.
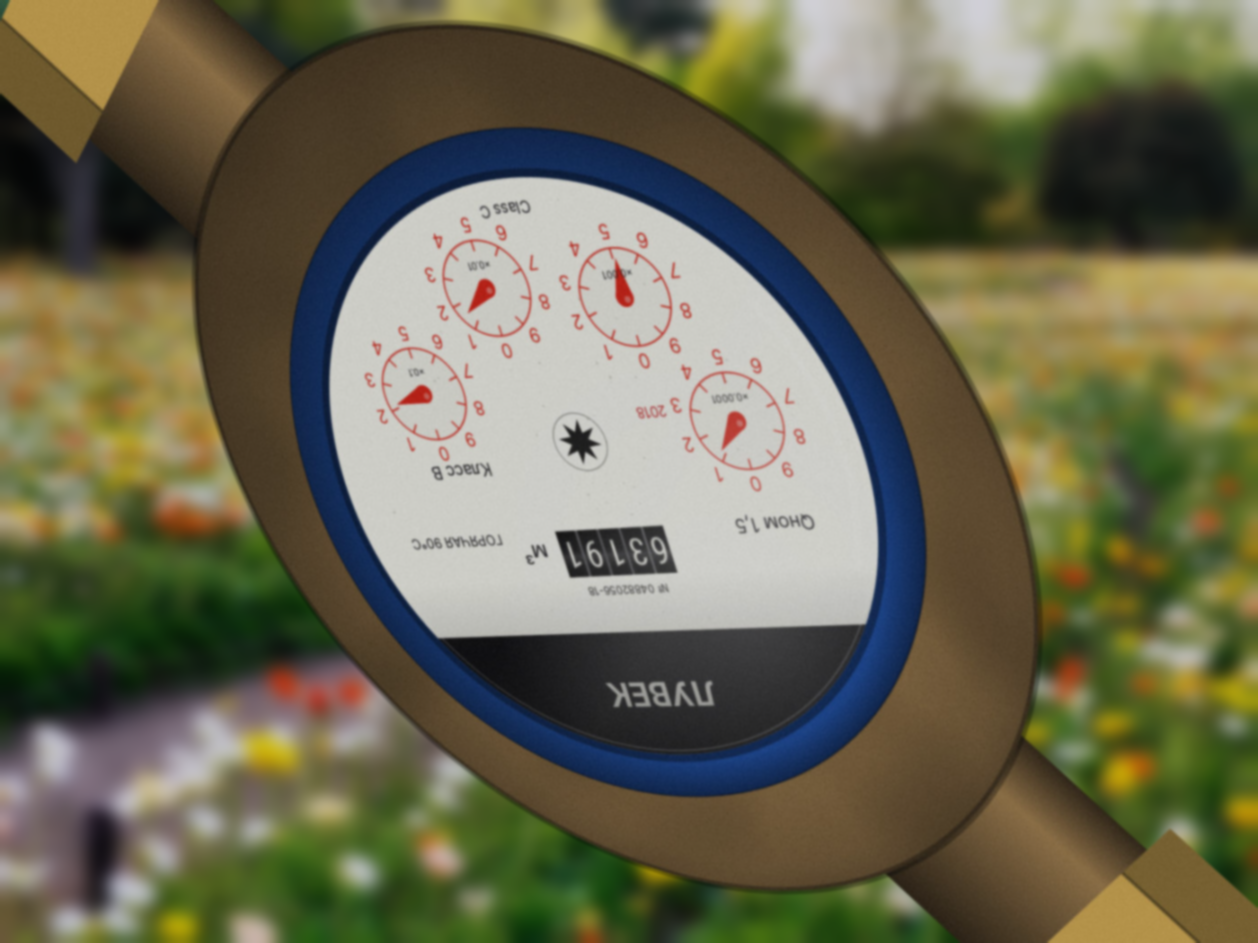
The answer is 63191.2151,m³
